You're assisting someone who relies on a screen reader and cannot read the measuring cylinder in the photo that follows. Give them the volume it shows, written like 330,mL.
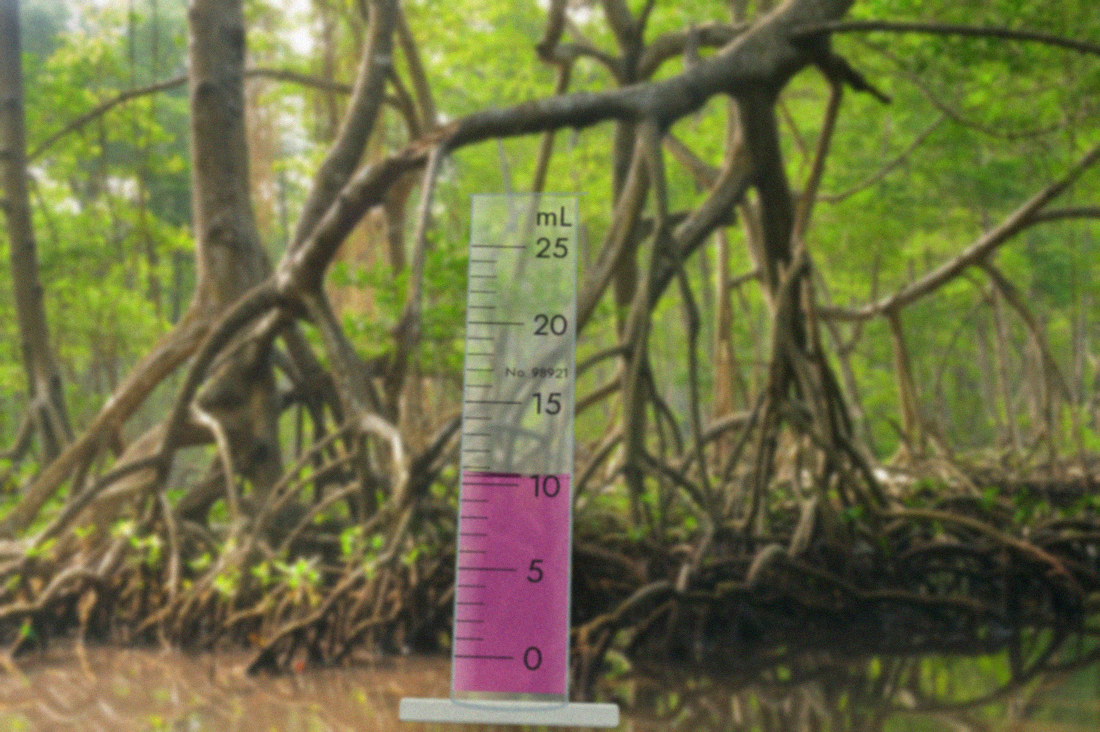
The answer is 10.5,mL
